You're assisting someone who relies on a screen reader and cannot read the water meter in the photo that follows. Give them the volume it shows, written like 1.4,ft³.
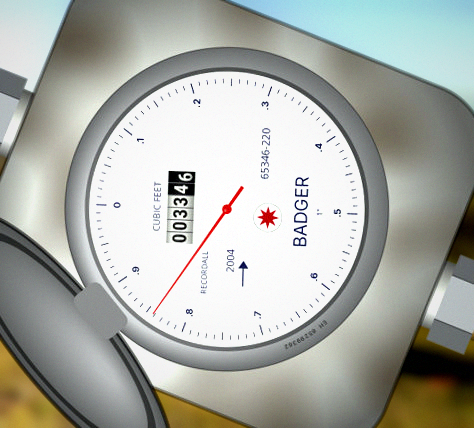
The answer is 3345.84,ft³
